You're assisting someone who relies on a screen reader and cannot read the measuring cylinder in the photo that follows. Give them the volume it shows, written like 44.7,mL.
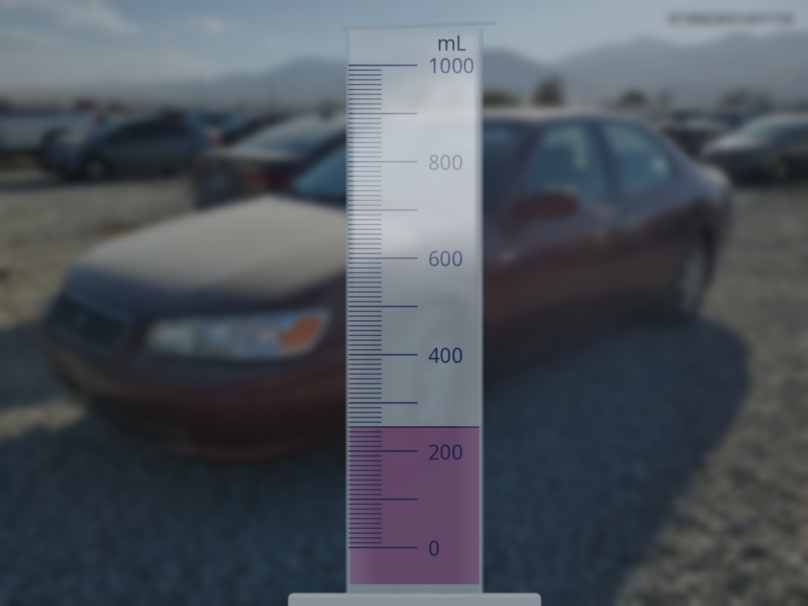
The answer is 250,mL
